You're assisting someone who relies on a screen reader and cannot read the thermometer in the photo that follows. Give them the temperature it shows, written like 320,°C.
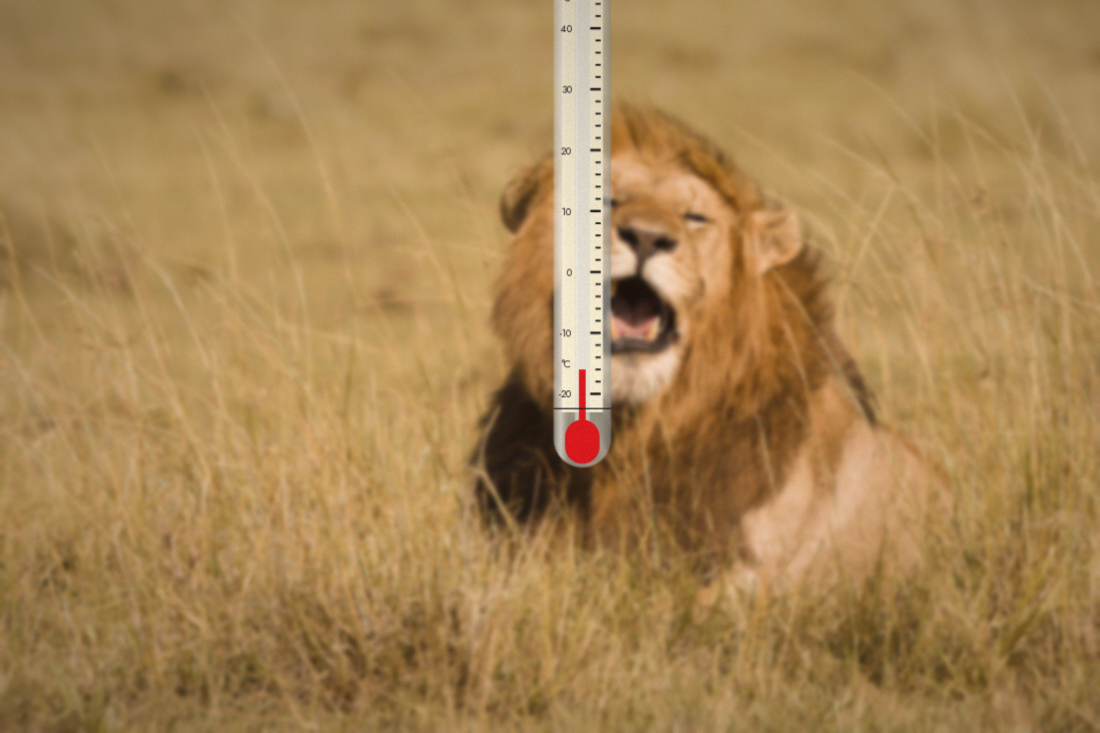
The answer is -16,°C
